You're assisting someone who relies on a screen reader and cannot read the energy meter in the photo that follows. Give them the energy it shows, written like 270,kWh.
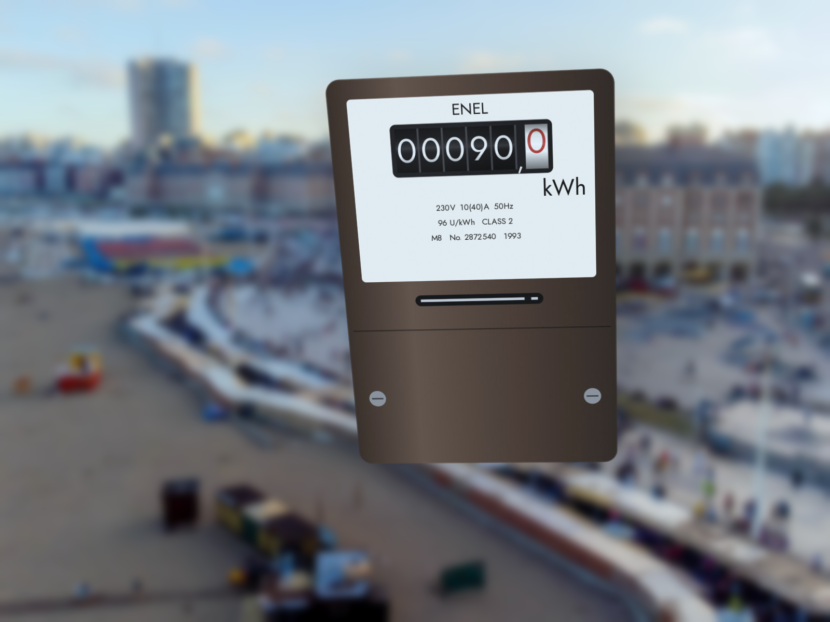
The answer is 90.0,kWh
